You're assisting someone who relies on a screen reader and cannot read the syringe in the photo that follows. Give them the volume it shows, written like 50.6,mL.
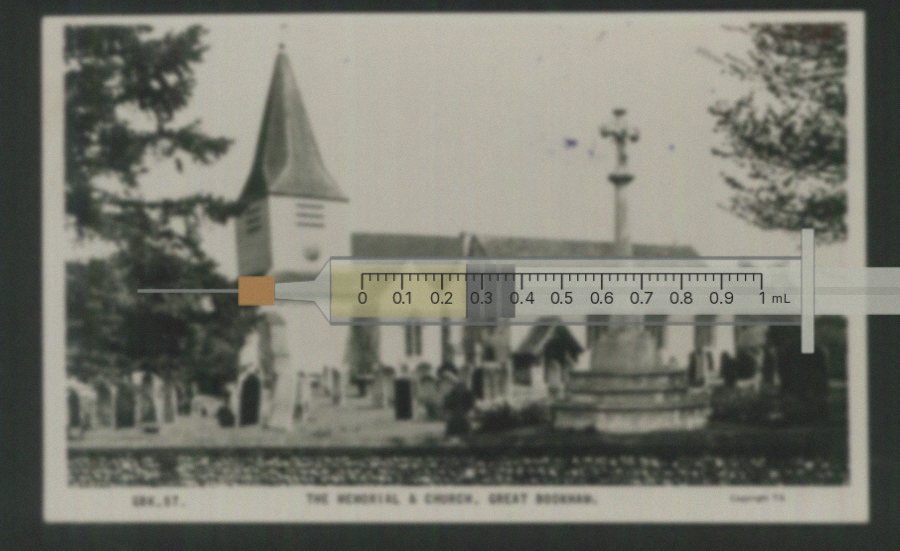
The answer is 0.26,mL
